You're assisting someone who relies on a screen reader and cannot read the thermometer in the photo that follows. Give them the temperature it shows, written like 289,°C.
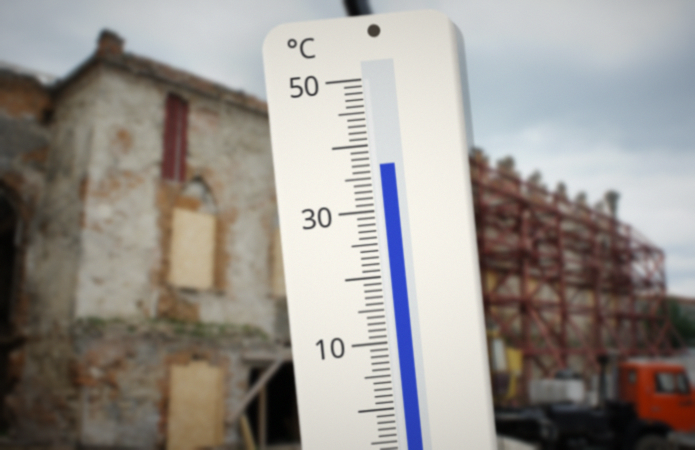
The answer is 37,°C
